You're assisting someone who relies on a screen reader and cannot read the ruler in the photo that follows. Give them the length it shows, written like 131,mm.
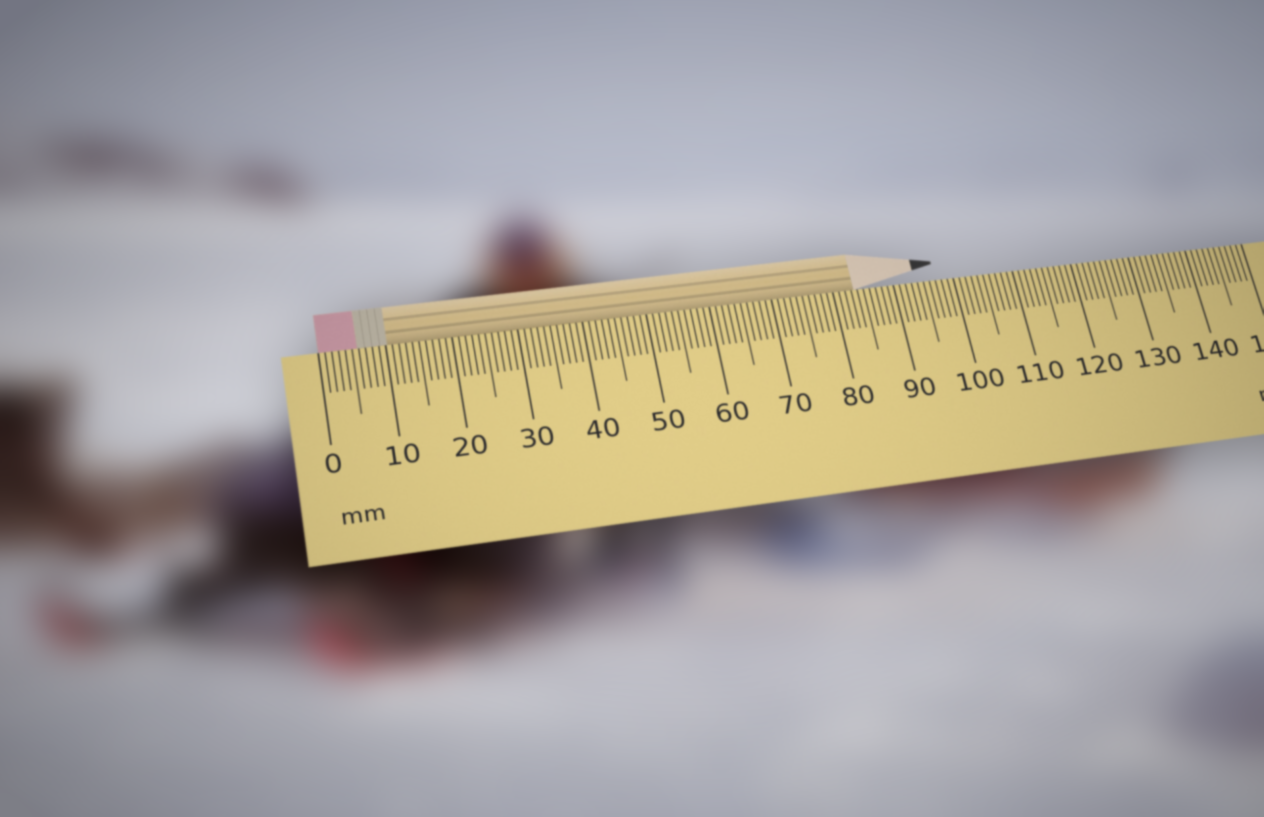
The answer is 97,mm
